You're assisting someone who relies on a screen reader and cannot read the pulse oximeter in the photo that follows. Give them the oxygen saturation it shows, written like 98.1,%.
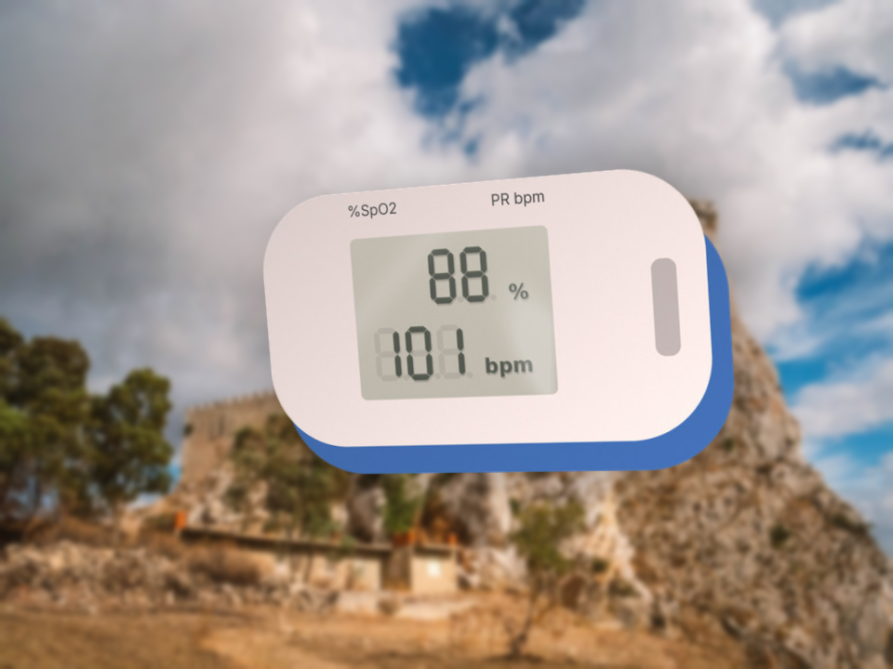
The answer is 88,%
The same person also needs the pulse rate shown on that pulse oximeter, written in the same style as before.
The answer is 101,bpm
